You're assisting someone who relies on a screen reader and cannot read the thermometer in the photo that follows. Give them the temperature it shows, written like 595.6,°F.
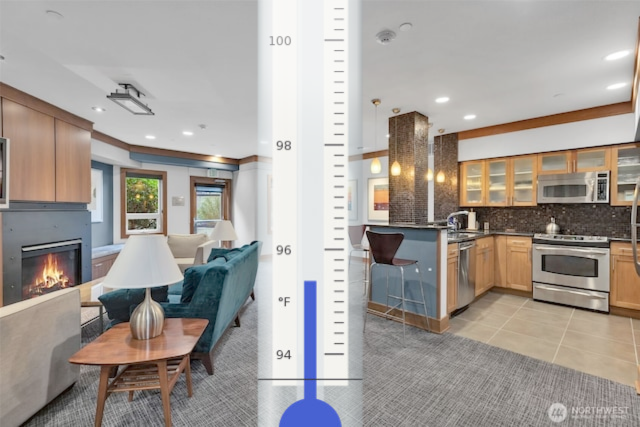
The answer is 95.4,°F
